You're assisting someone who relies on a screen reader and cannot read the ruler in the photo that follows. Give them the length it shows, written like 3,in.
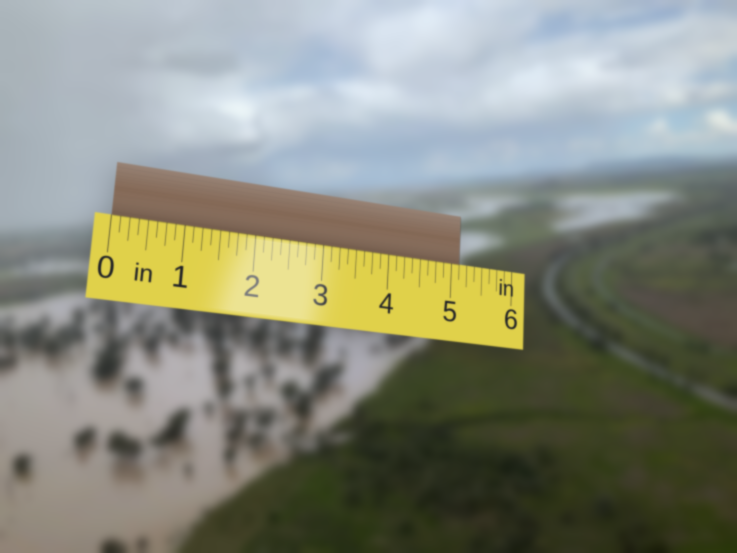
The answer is 5.125,in
